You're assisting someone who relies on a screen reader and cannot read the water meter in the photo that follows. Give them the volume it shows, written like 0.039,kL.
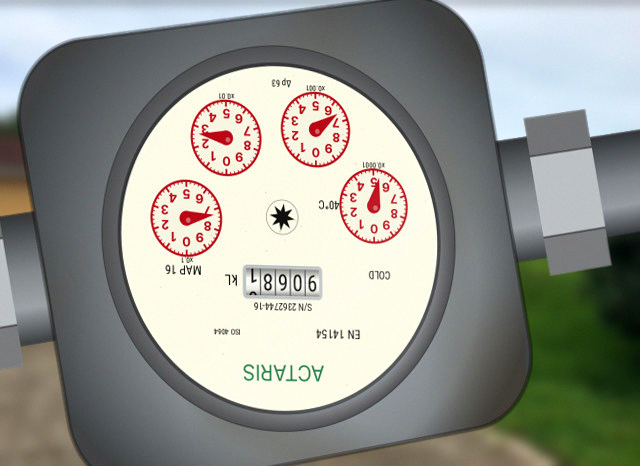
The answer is 90680.7265,kL
